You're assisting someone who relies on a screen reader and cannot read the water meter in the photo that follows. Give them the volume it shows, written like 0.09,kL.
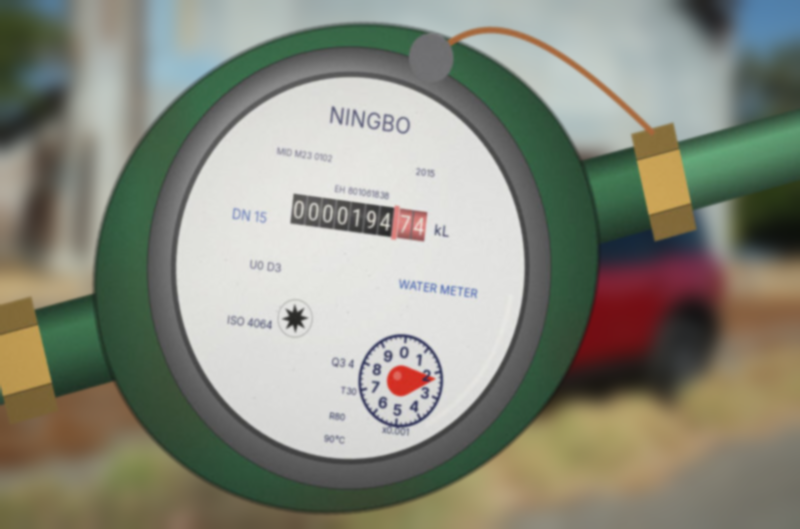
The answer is 194.742,kL
